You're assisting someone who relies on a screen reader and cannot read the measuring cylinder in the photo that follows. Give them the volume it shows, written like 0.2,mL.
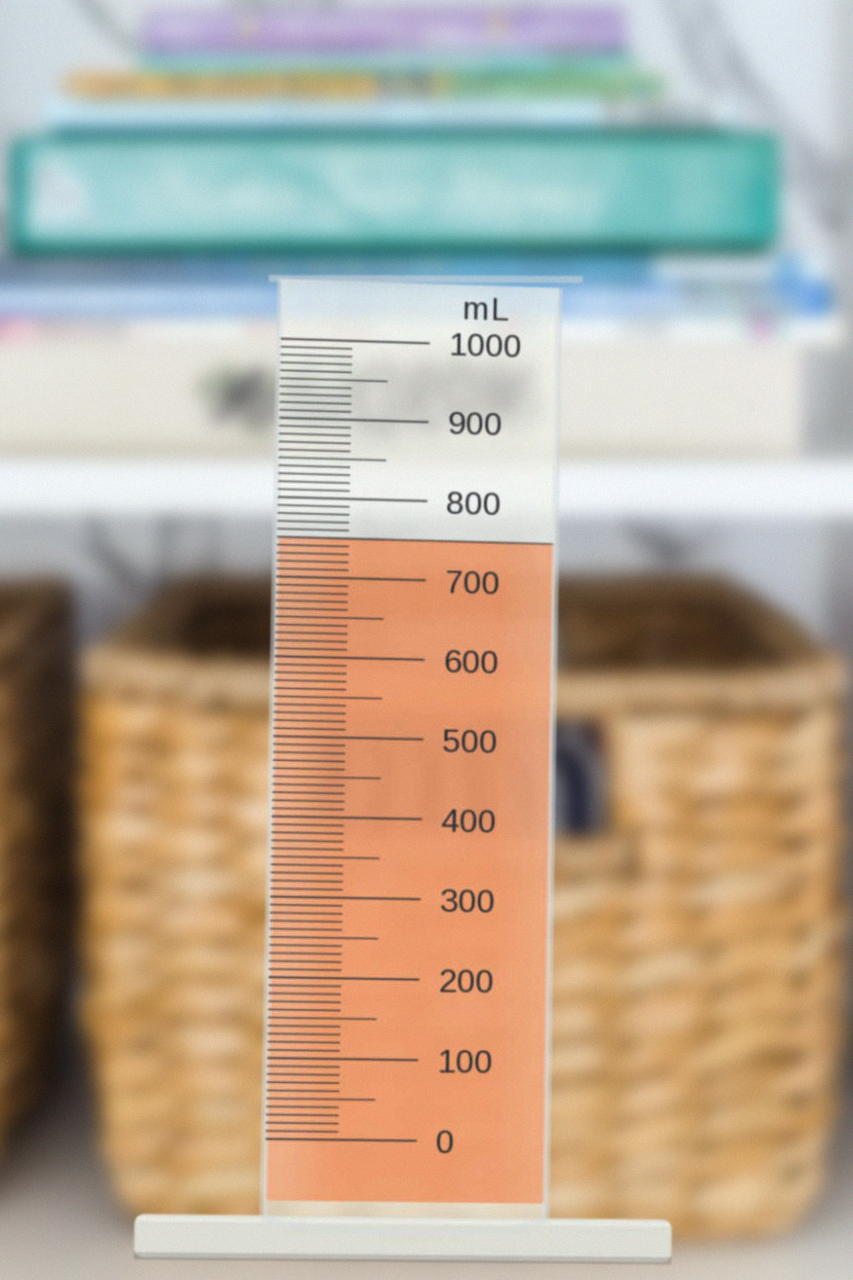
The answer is 750,mL
